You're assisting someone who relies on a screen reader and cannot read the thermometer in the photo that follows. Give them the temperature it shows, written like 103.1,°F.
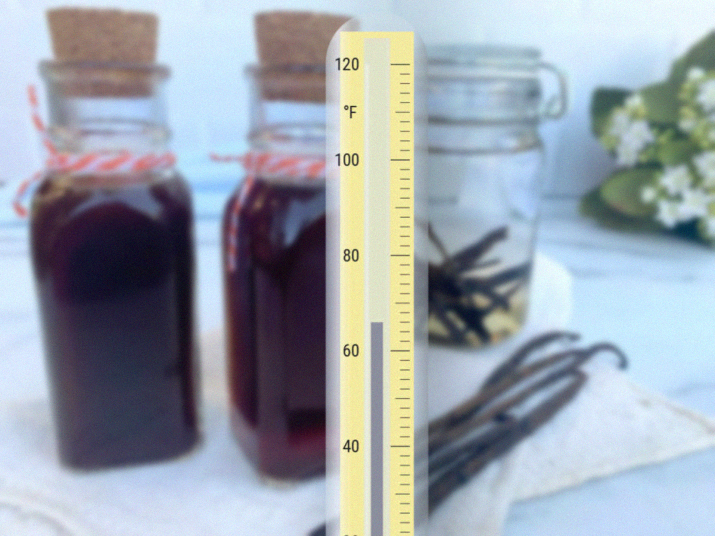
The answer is 66,°F
